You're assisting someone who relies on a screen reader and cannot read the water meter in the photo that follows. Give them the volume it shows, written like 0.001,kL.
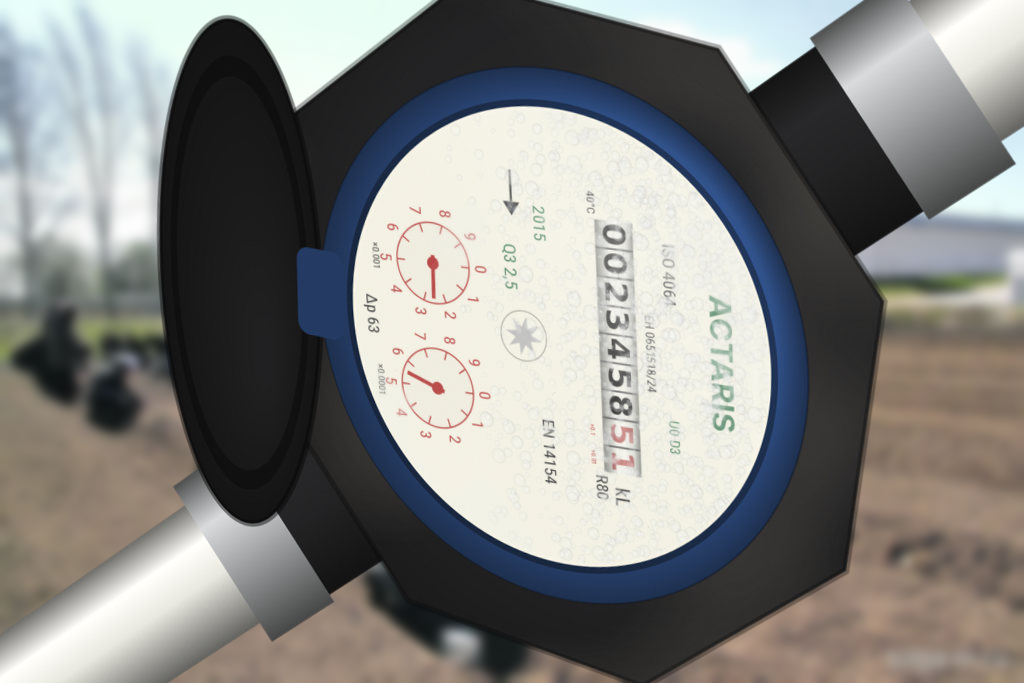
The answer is 23458.5125,kL
